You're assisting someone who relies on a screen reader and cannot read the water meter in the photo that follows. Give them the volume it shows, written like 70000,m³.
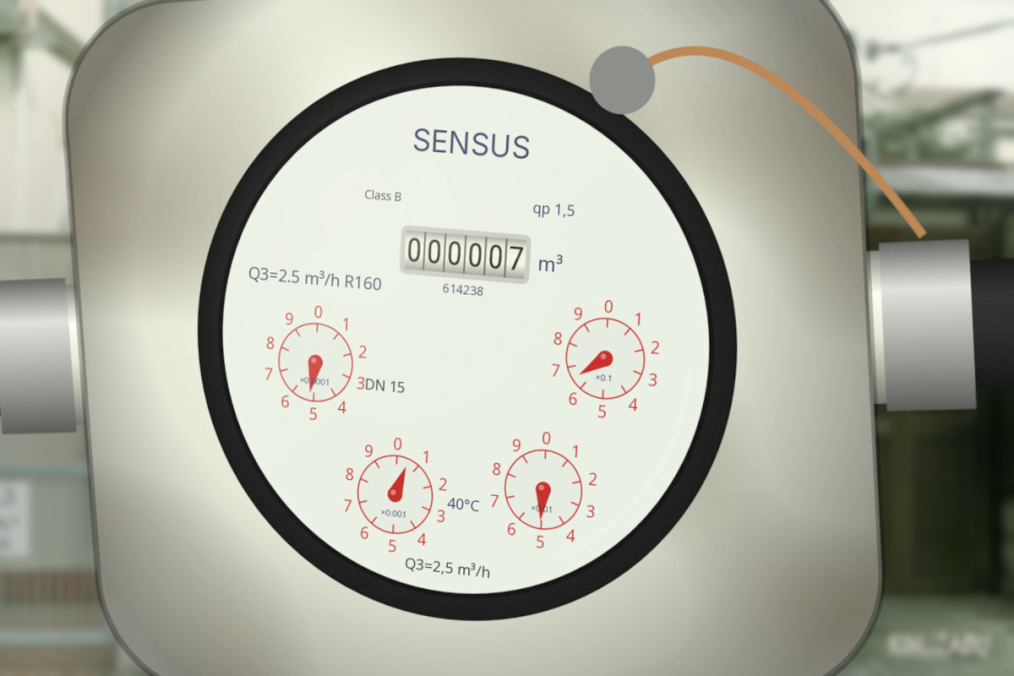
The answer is 7.6505,m³
